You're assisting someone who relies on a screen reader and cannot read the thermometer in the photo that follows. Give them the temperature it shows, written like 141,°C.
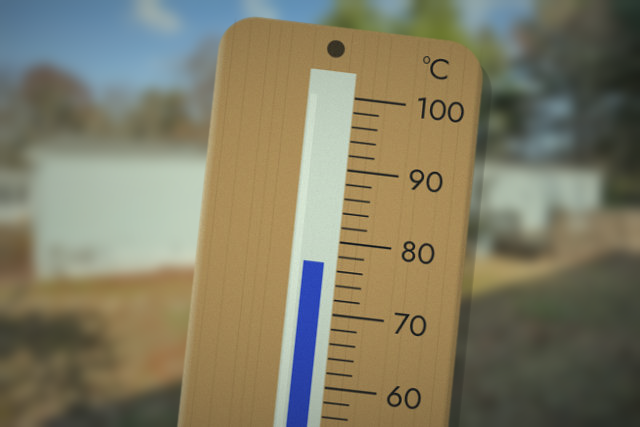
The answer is 77,°C
